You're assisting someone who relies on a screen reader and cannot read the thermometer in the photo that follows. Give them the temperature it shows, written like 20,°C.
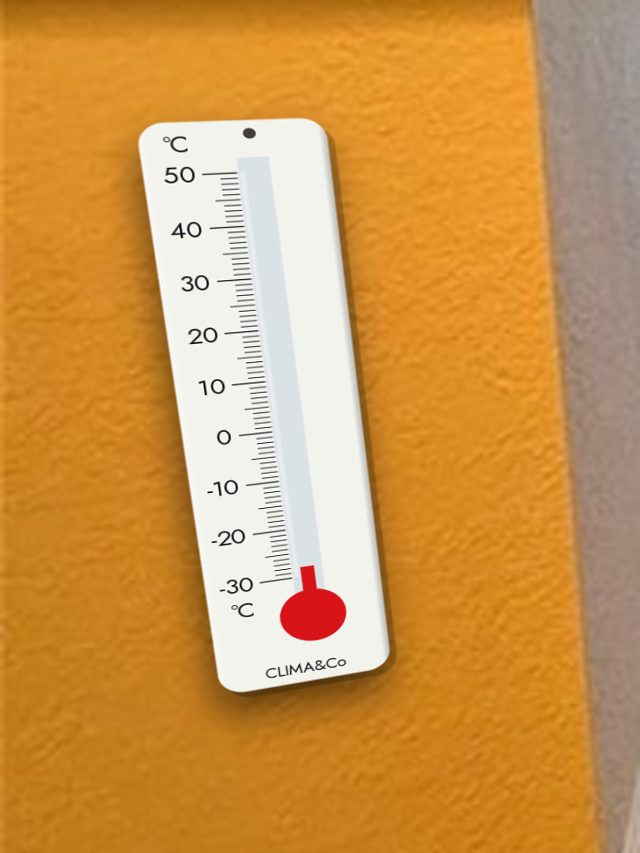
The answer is -28,°C
